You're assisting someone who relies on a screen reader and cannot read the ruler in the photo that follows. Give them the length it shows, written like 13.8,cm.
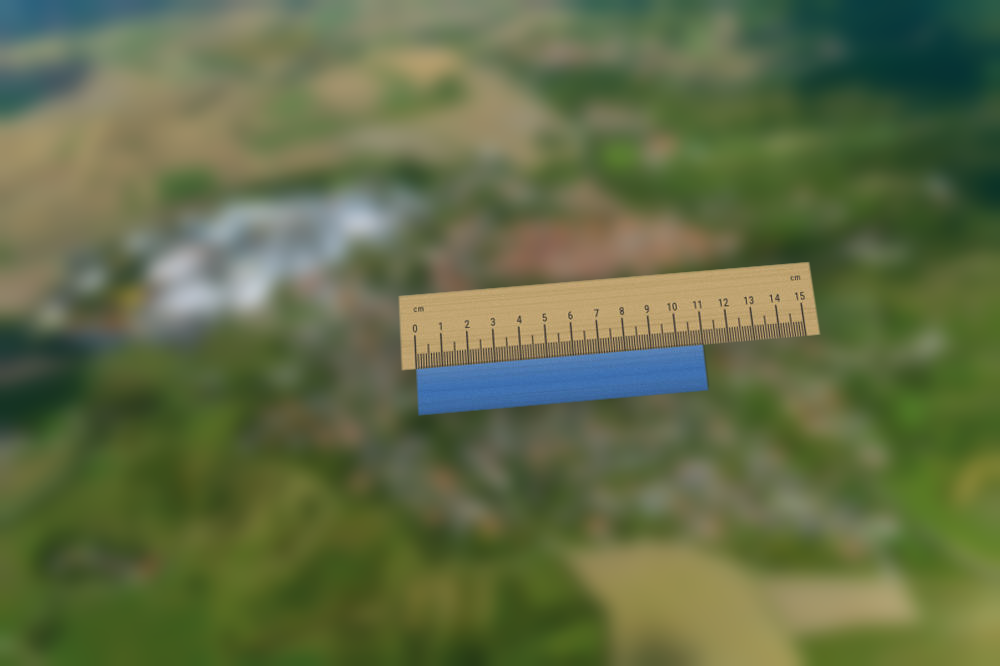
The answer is 11,cm
